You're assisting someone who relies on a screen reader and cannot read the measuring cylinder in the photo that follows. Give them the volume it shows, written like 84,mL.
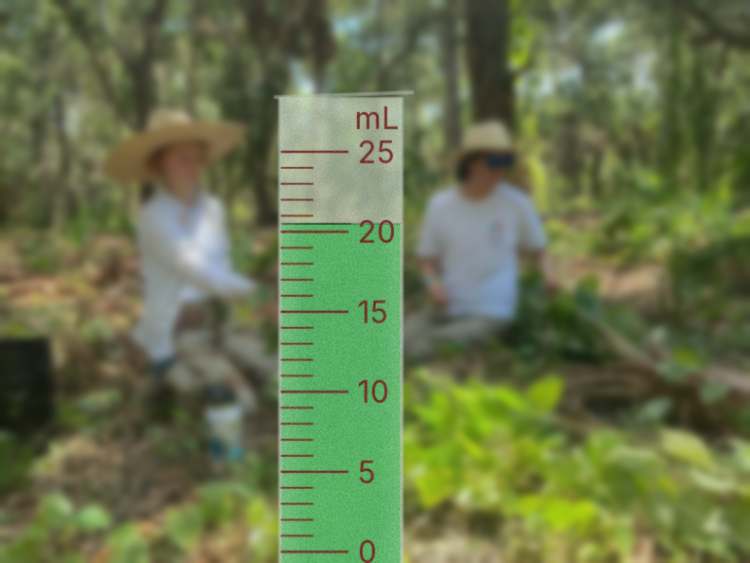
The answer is 20.5,mL
